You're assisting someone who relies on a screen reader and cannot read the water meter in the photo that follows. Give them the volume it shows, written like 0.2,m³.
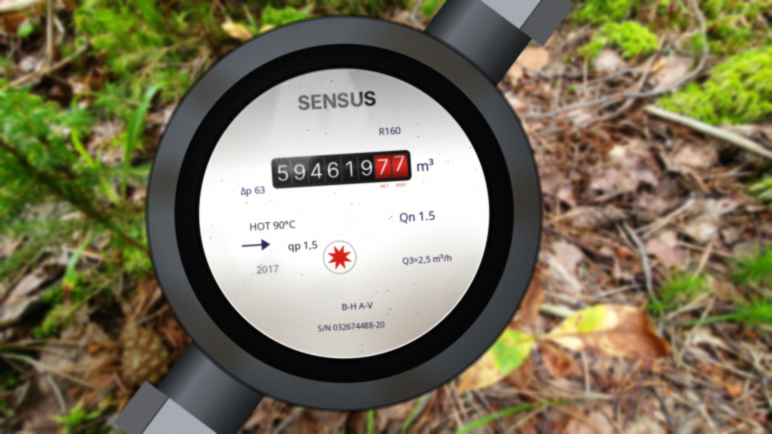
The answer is 594619.77,m³
